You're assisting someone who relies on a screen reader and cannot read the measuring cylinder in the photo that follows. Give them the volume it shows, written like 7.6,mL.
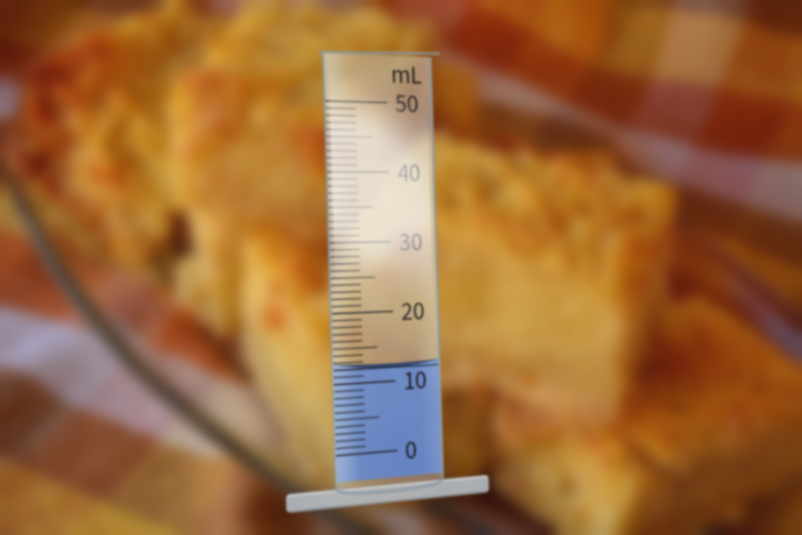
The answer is 12,mL
